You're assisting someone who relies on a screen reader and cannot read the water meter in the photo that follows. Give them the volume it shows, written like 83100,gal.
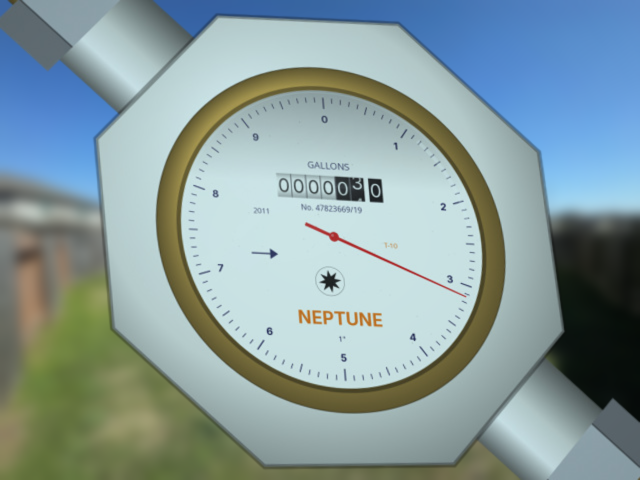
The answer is 33.1,gal
